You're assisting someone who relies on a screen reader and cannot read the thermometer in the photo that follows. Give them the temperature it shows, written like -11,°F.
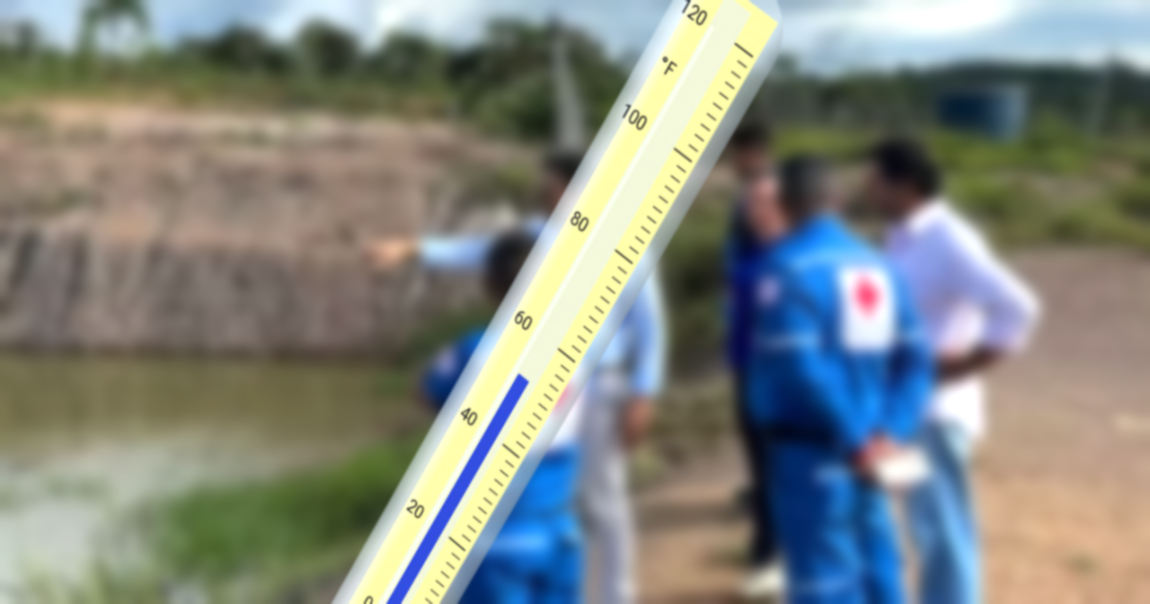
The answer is 52,°F
